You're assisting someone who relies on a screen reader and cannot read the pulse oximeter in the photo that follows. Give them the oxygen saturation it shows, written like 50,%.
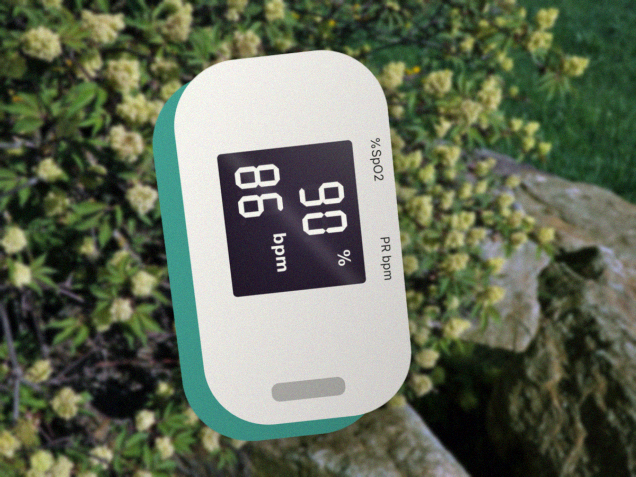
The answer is 90,%
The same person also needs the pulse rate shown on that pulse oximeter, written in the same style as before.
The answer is 86,bpm
